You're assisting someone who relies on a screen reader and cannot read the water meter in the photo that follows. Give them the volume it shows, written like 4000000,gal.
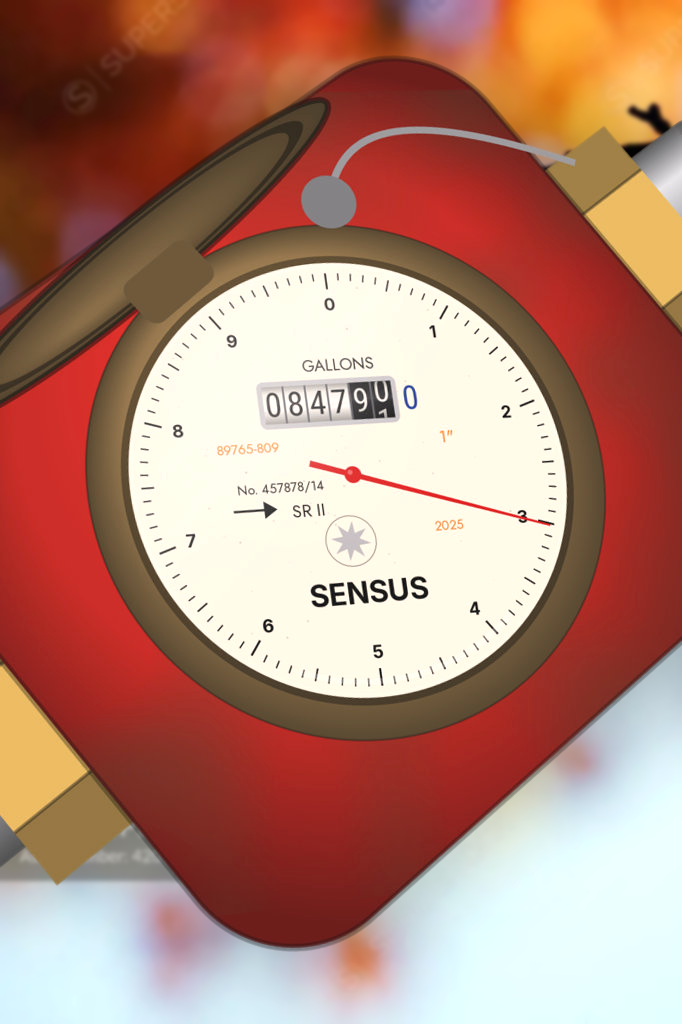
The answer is 847903.0,gal
